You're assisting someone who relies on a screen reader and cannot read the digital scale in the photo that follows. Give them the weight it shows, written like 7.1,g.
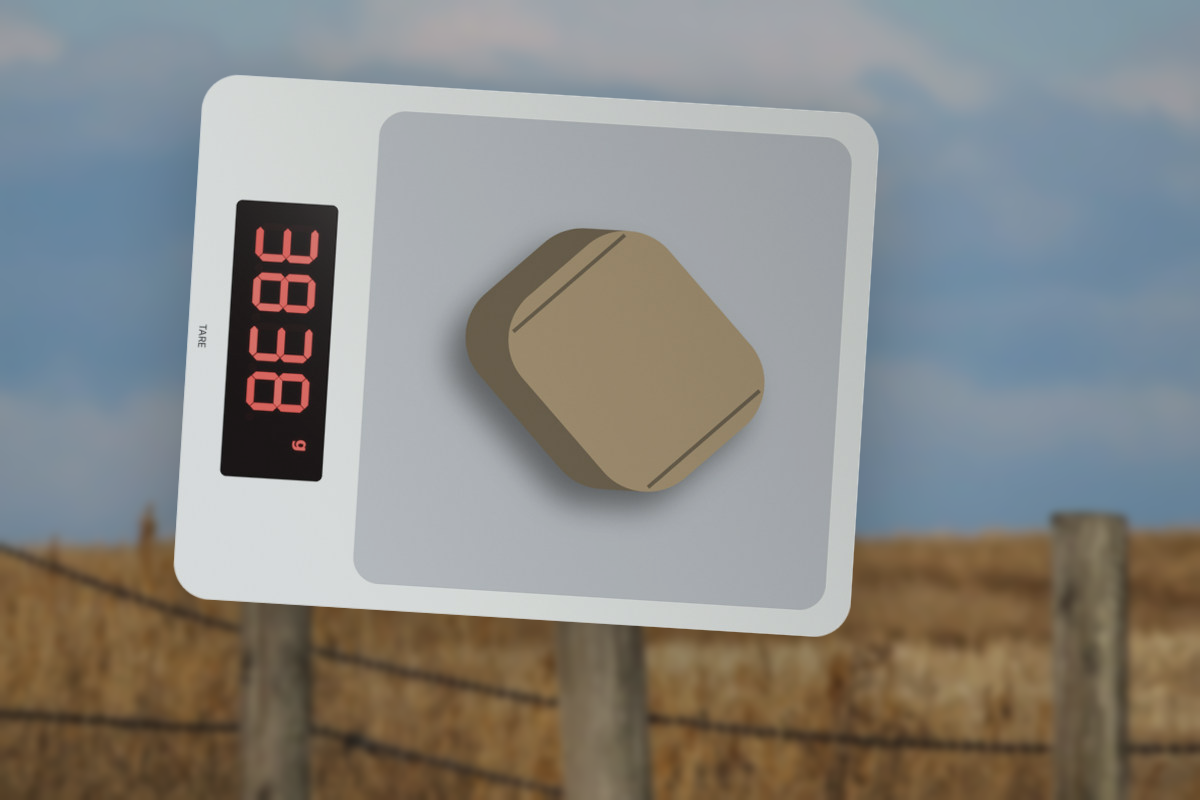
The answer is 3838,g
